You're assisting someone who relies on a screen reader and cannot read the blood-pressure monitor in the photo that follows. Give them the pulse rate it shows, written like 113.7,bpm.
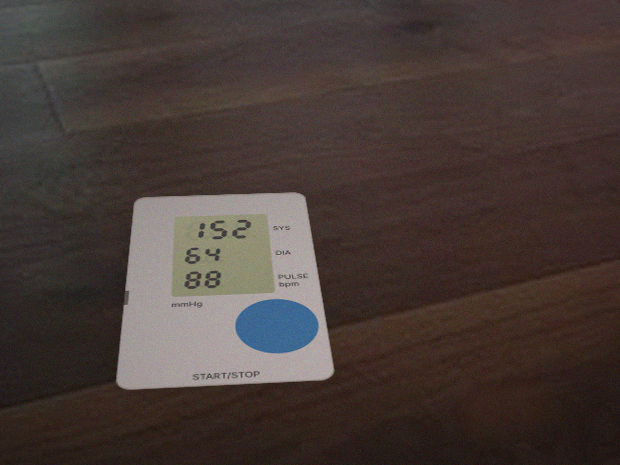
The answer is 88,bpm
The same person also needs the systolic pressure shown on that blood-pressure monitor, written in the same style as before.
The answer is 152,mmHg
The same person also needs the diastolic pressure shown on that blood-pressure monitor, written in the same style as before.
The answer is 64,mmHg
